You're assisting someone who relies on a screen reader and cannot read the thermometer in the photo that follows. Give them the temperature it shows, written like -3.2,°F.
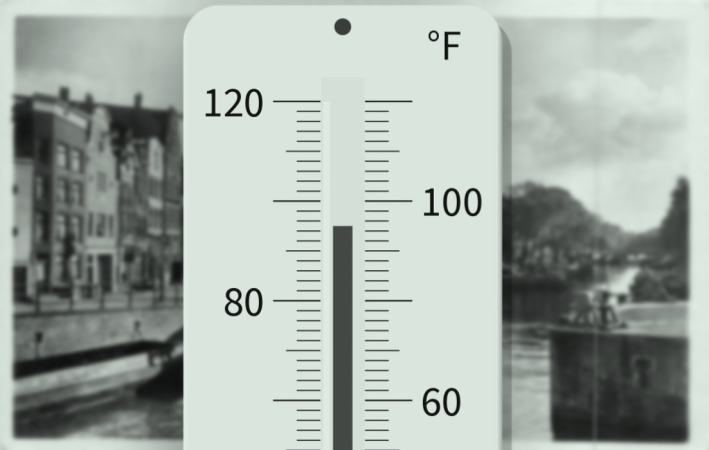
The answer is 95,°F
